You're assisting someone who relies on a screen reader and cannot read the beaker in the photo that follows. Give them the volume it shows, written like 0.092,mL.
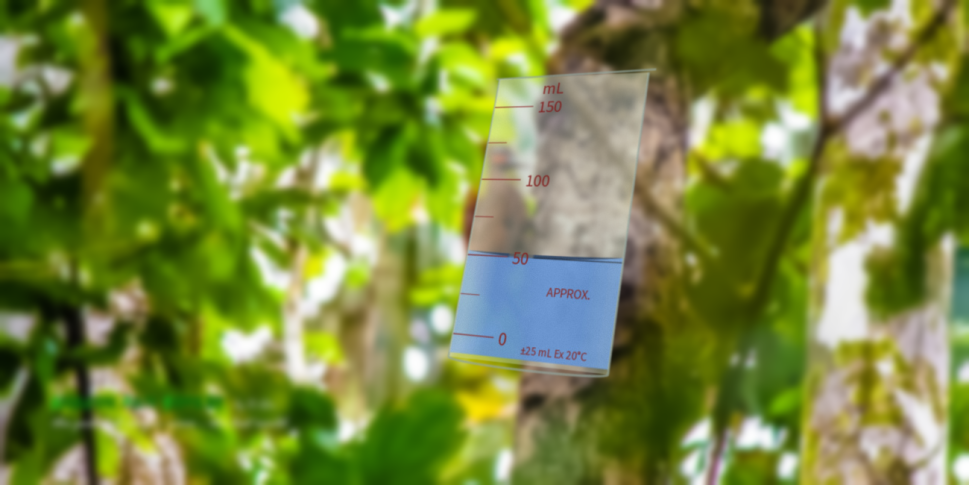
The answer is 50,mL
